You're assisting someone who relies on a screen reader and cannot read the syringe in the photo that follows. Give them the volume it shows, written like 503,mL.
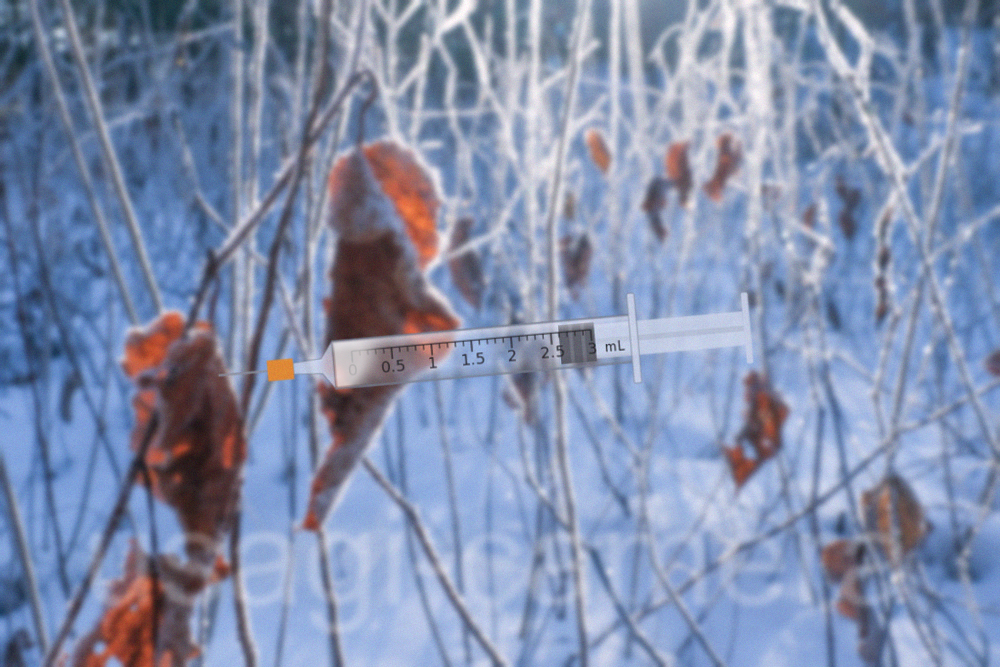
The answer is 2.6,mL
